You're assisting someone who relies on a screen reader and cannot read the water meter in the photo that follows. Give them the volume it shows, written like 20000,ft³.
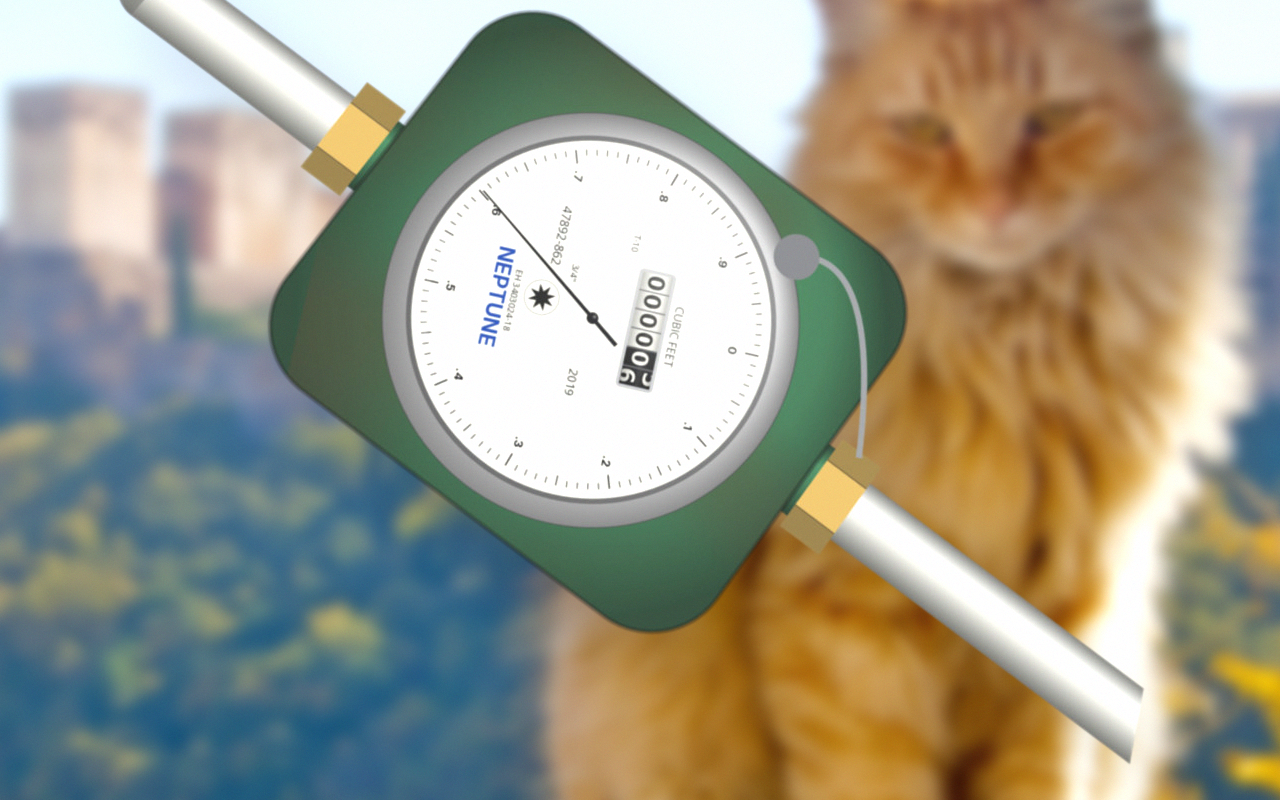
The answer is 5.60,ft³
